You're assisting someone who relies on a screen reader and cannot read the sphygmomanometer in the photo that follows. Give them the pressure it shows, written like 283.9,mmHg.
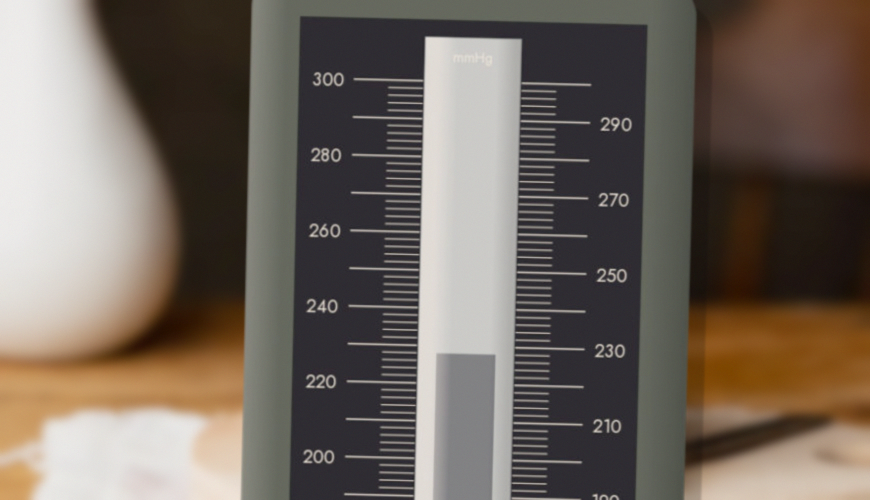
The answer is 228,mmHg
